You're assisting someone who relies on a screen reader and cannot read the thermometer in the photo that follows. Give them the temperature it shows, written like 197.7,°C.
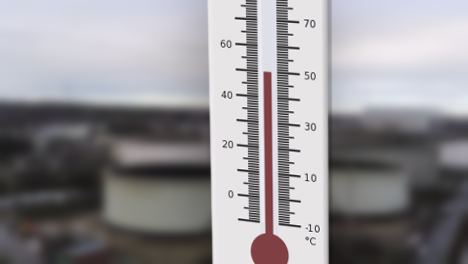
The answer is 50,°C
